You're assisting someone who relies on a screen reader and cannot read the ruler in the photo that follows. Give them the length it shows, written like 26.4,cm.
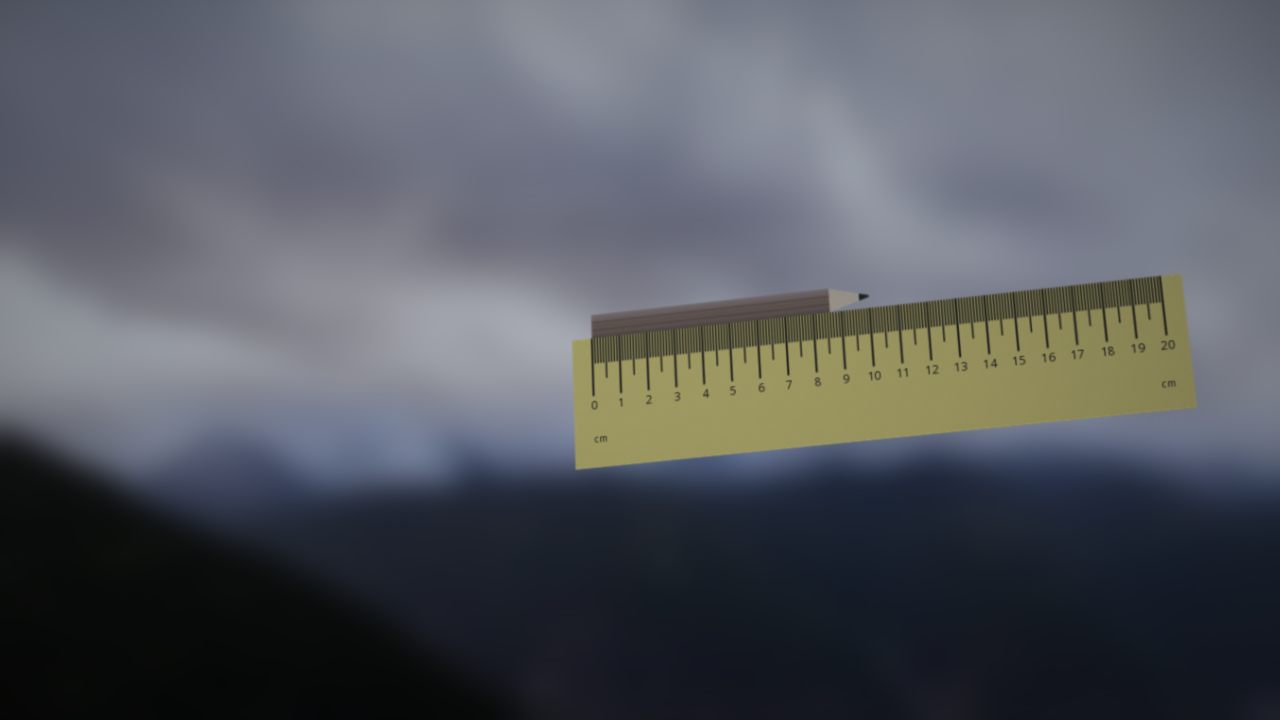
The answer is 10,cm
